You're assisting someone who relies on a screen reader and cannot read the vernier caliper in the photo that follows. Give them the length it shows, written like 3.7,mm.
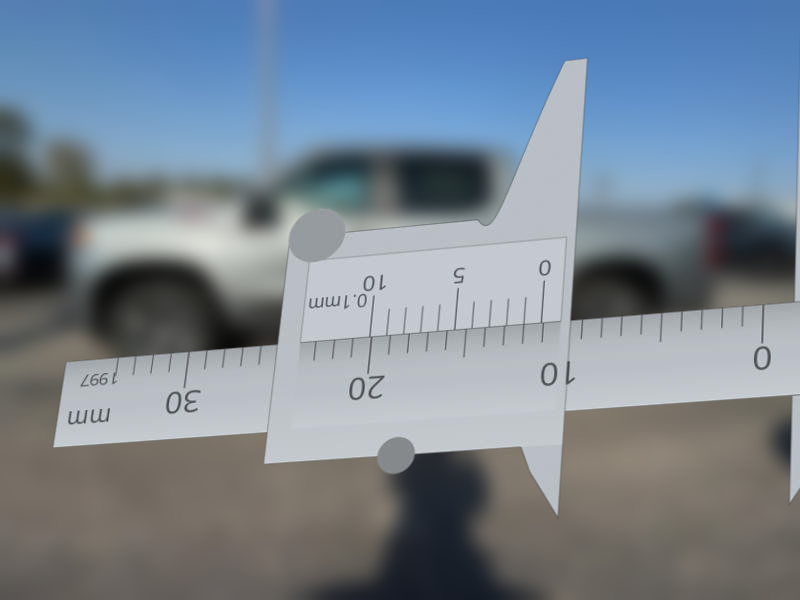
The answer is 11.1,mm
